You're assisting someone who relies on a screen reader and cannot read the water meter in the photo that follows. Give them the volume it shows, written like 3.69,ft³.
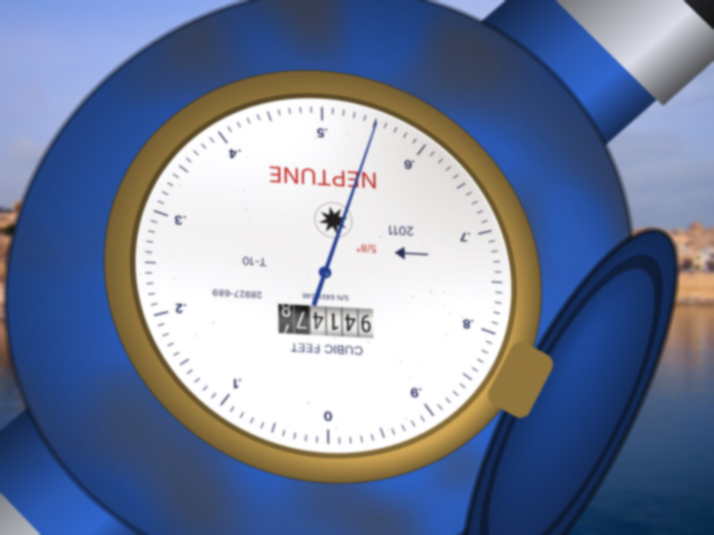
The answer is 941477.55,ft³
